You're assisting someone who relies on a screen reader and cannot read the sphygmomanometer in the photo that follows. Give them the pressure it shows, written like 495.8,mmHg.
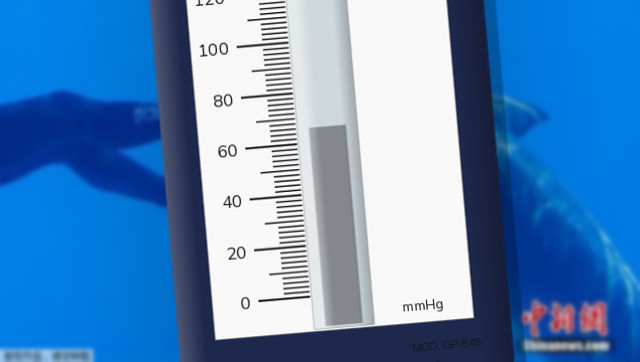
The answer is 66,mmHg
